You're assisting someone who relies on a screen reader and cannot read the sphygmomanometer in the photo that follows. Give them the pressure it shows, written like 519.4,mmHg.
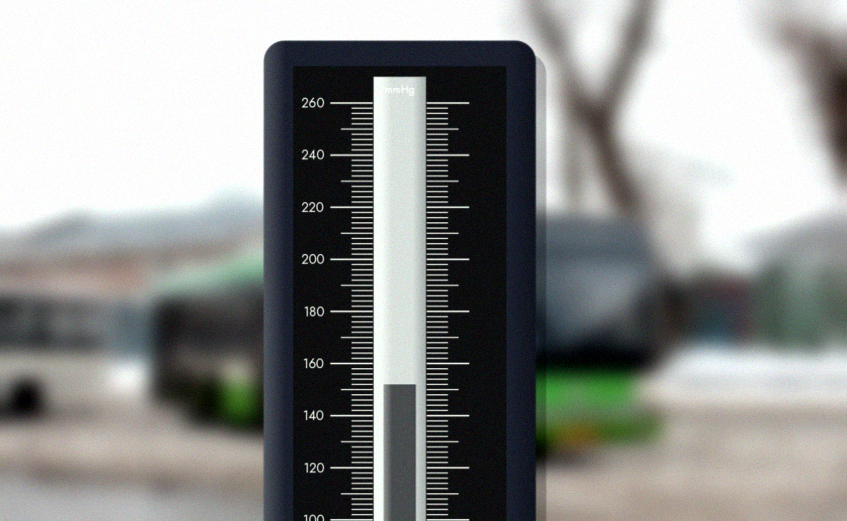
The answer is 152,mmHg
